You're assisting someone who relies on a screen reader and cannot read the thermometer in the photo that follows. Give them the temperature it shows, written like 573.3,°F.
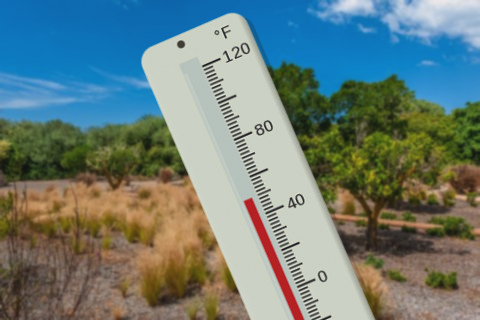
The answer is 50,°F
